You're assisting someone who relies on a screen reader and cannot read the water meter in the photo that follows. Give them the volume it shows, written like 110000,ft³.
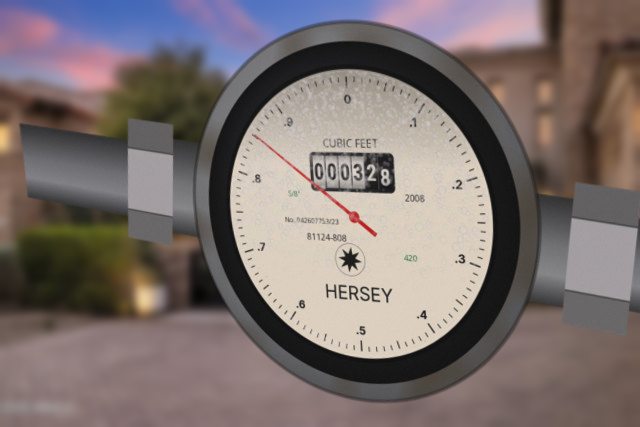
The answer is 327.85,ft³
